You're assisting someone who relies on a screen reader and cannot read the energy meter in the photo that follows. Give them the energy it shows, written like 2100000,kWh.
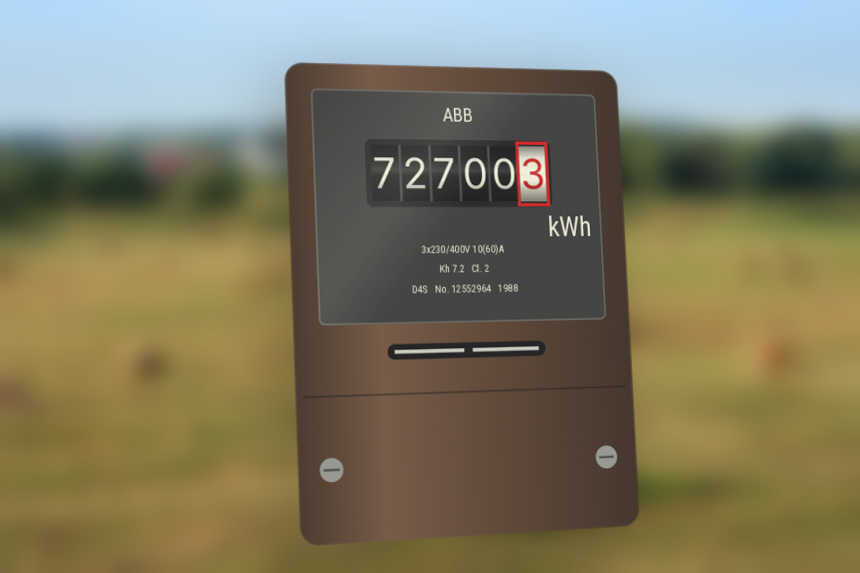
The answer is 72700.3,kWh
